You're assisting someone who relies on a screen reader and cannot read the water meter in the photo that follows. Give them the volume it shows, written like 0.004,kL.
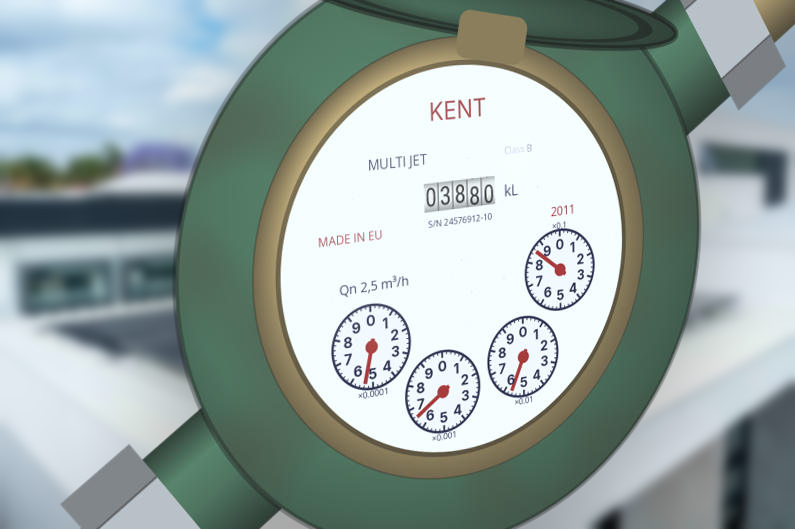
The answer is 3879.8565,kL
